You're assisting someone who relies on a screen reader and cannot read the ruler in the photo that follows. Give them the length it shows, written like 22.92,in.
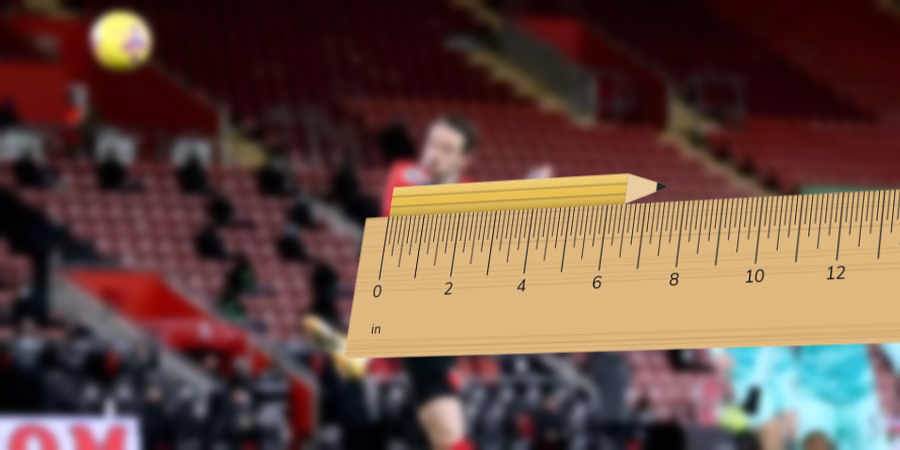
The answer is 7.5,in
